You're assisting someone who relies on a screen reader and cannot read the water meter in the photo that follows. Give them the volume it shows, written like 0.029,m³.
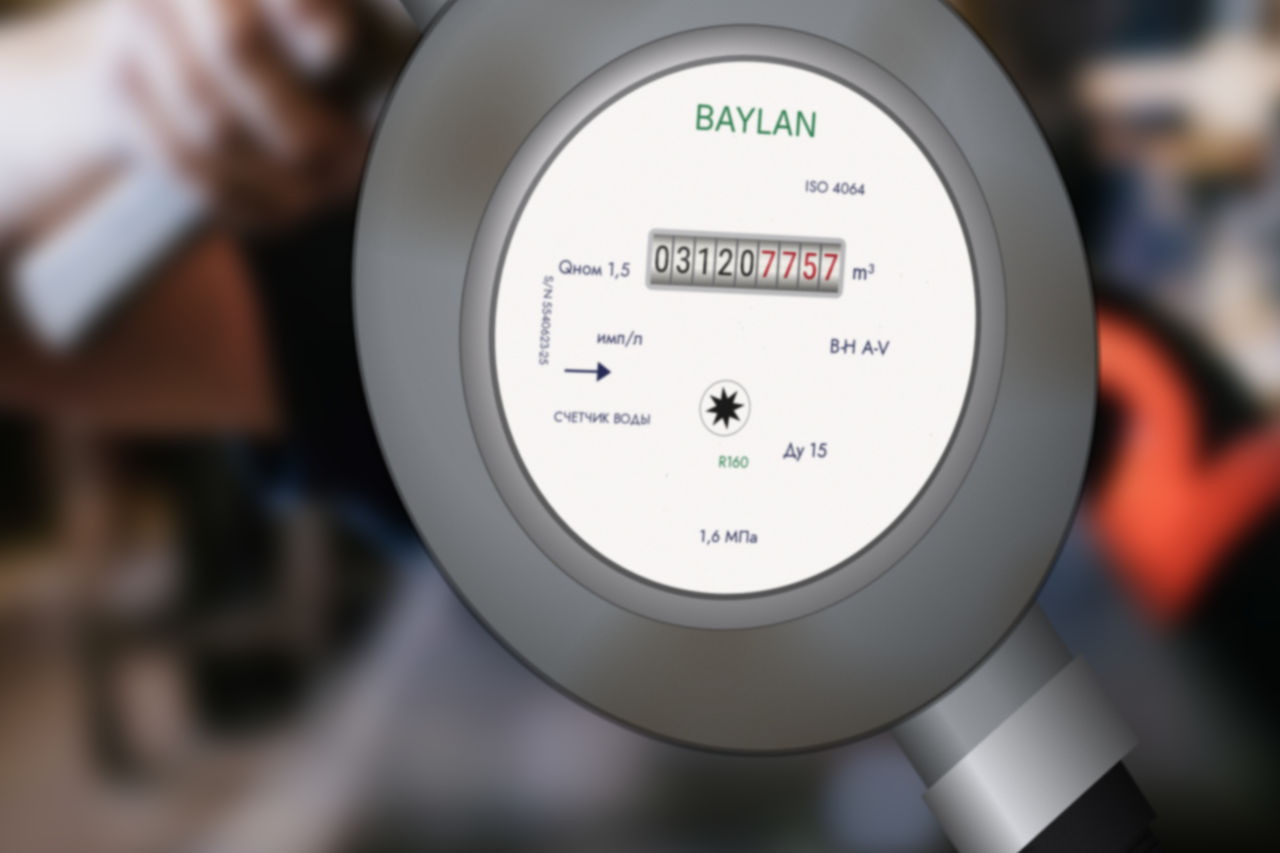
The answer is 3120.7757,m³
